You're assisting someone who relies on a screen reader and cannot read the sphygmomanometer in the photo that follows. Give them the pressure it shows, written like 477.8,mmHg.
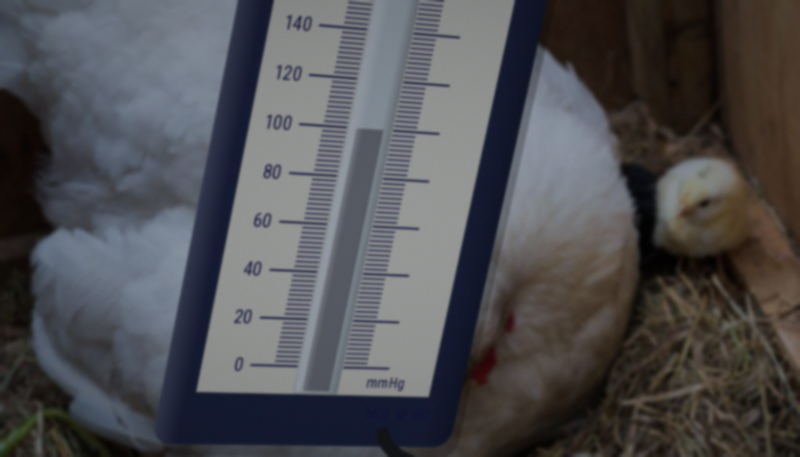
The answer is 100,mmHg
